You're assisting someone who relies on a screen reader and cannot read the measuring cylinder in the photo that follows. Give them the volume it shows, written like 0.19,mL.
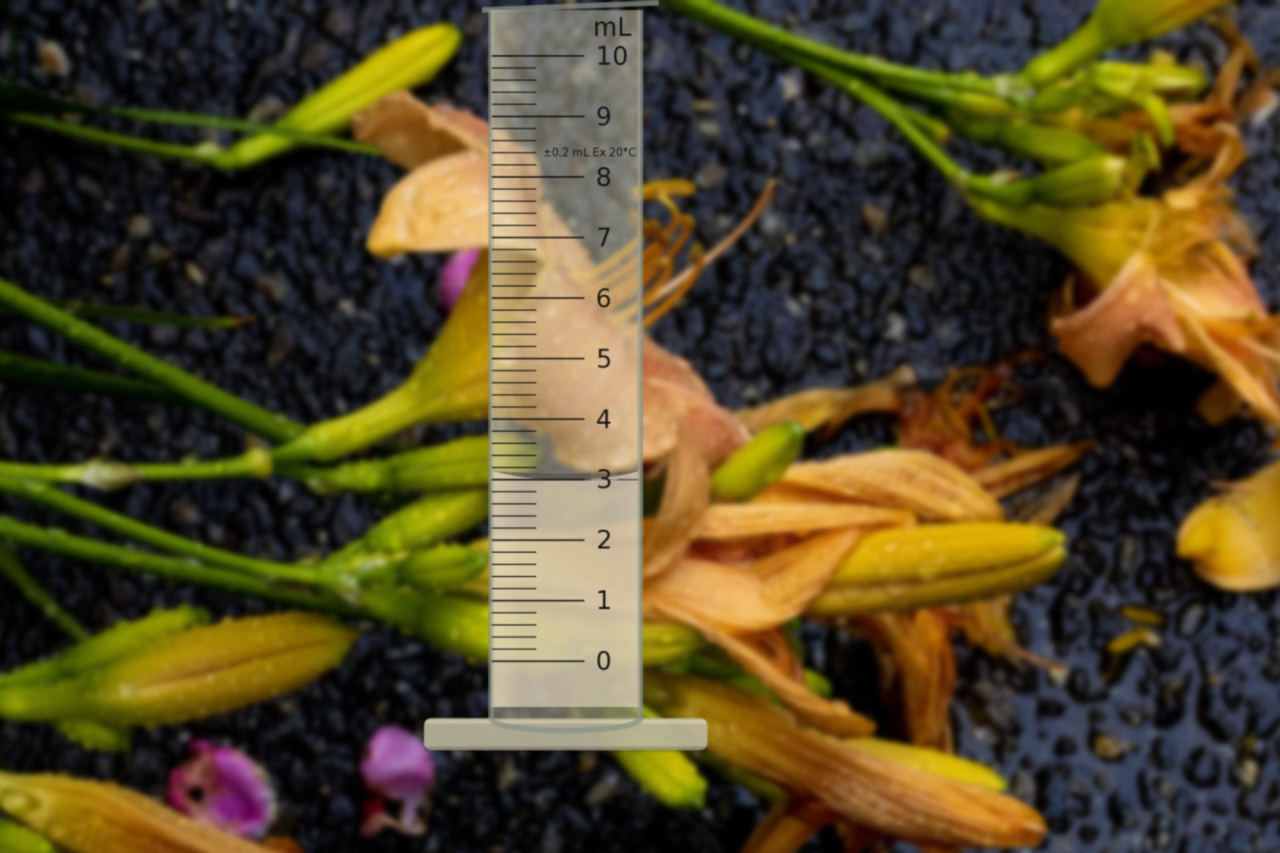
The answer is 3,mL
